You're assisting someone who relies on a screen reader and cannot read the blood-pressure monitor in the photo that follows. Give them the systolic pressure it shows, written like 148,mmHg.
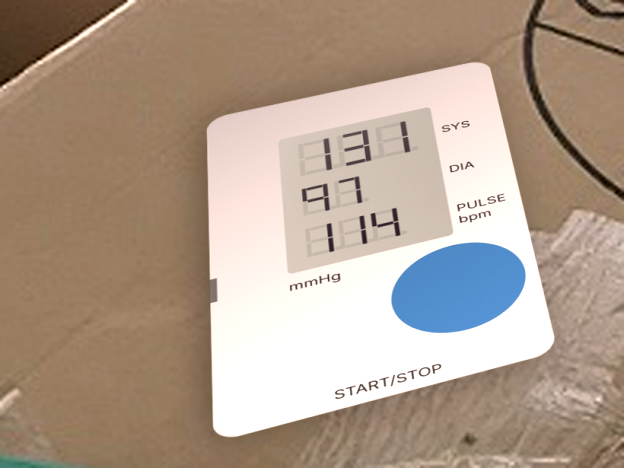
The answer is 131,mmHg
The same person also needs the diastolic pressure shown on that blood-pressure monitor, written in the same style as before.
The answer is 97,mmHg
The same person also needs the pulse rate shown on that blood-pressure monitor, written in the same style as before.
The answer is 114,bpm
